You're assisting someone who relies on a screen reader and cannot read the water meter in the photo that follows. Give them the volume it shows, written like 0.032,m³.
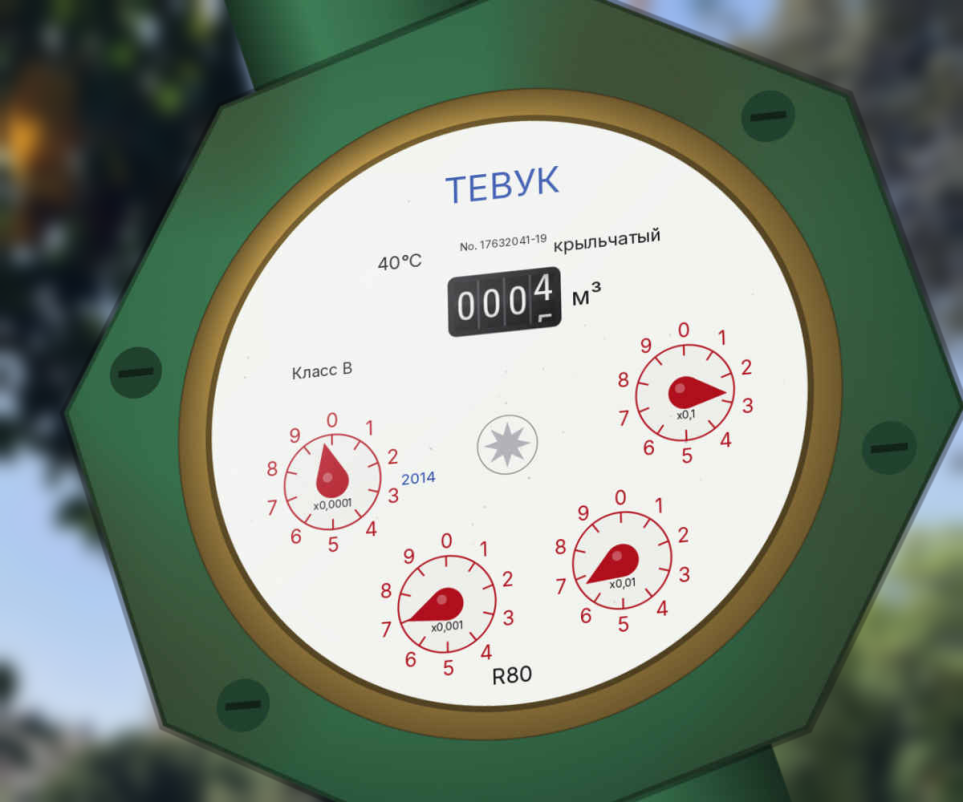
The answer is 4.2669,m³
